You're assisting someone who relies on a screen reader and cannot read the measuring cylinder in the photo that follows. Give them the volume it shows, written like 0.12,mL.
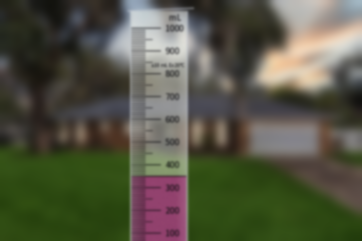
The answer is 350,mL
